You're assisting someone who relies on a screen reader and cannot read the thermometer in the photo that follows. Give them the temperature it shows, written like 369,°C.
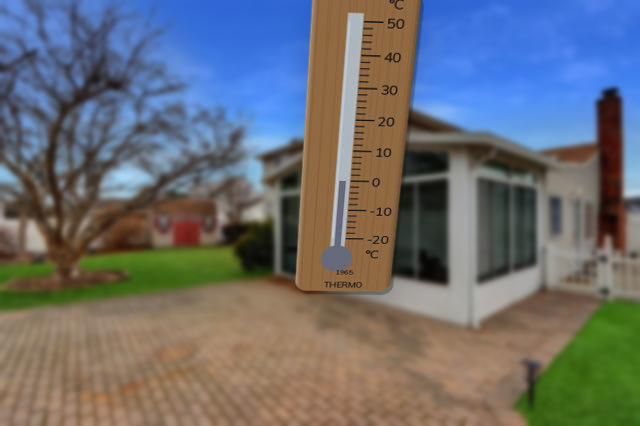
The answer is 0,°C
